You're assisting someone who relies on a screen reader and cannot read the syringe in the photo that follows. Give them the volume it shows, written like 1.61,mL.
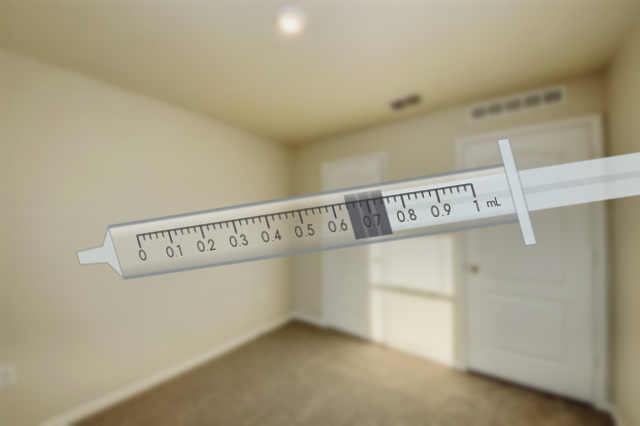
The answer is 0.64,mL
